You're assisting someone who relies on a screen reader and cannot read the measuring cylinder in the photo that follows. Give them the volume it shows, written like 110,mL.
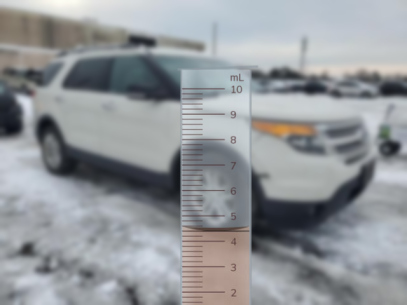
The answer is 4.4,mL
